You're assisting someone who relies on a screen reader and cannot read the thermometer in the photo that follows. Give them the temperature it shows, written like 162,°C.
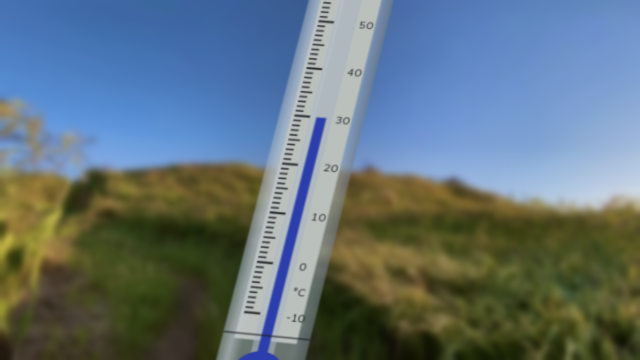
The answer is 30,°C
